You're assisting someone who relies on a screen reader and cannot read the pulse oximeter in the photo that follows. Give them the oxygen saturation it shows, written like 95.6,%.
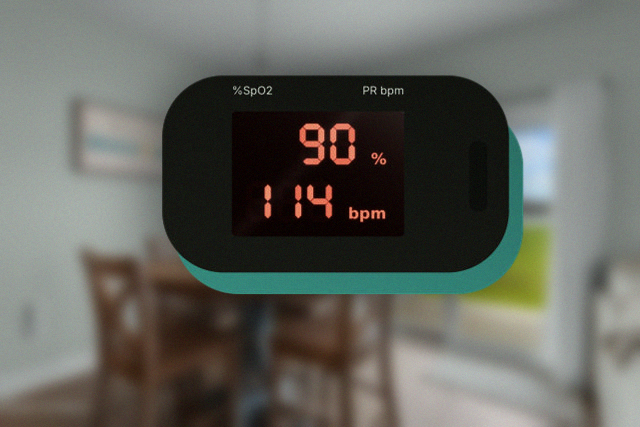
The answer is 90,%
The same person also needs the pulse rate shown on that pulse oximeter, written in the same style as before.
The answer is 114,bpm
